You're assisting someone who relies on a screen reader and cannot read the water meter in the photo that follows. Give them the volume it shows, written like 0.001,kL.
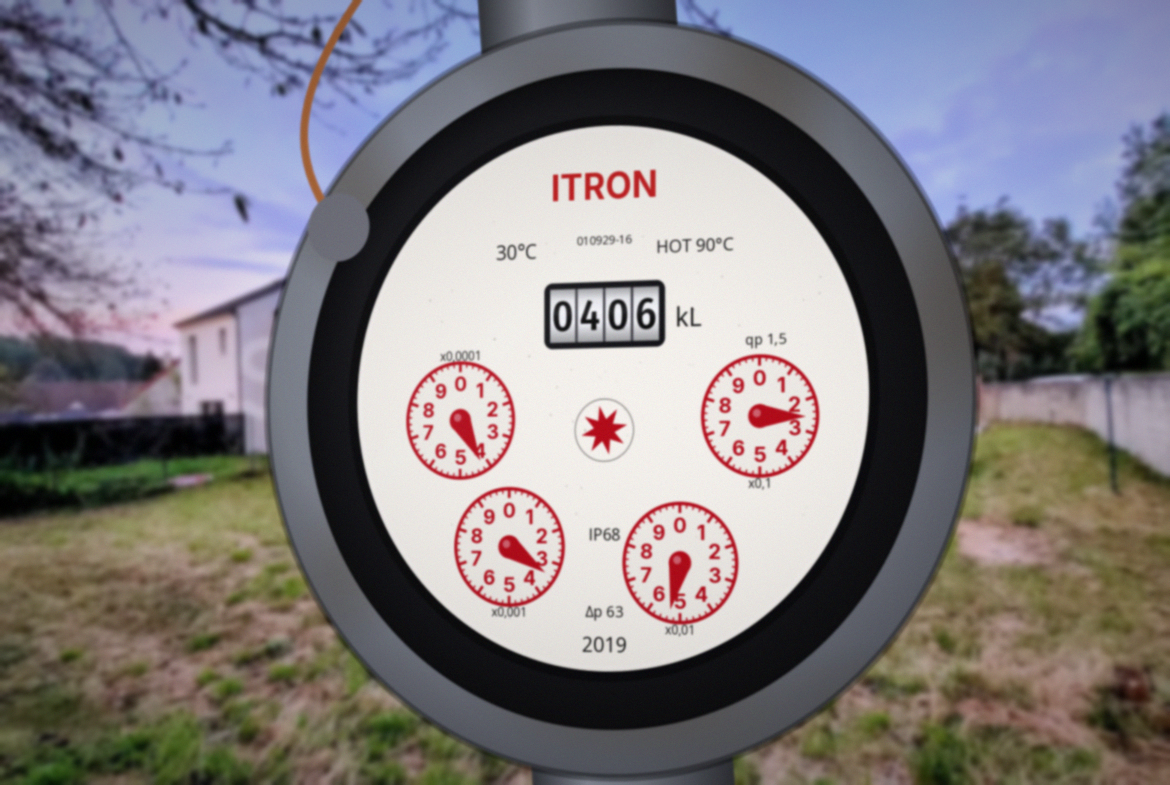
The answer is 406.2534,kL
